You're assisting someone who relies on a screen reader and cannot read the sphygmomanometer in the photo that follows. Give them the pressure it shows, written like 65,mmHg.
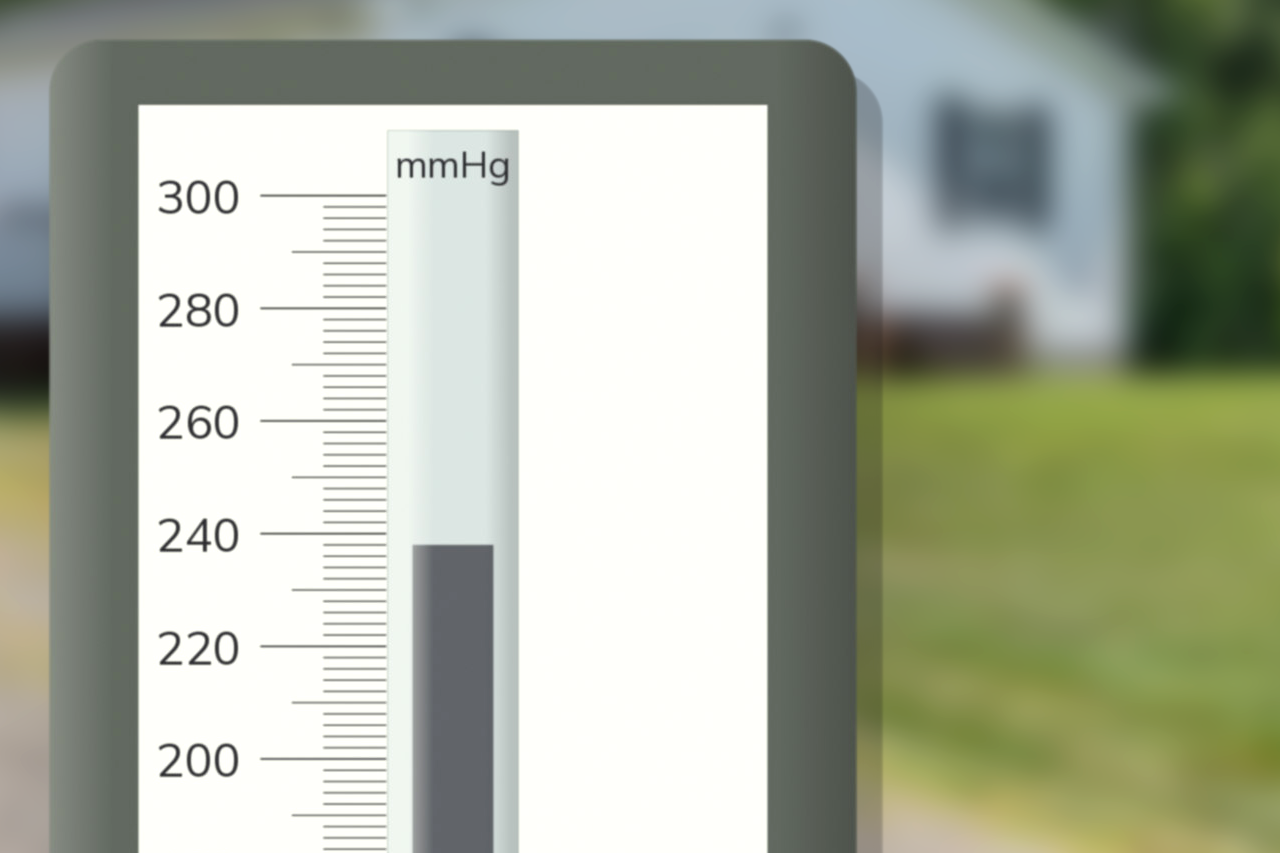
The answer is 238,mmHg
